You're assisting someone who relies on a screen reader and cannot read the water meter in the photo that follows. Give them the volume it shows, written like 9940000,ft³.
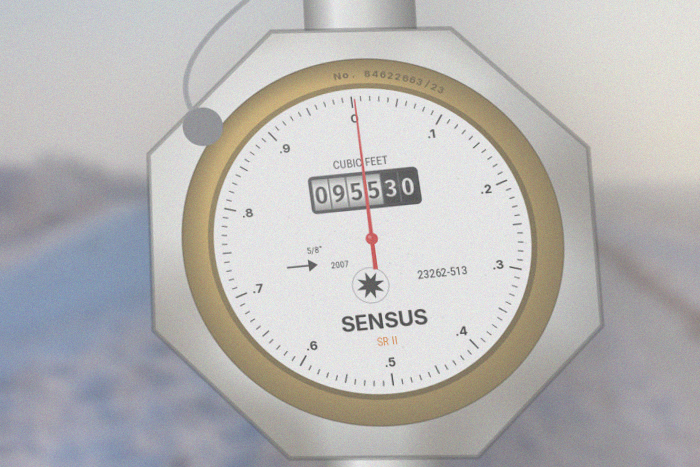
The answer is 95530.00,ft³
